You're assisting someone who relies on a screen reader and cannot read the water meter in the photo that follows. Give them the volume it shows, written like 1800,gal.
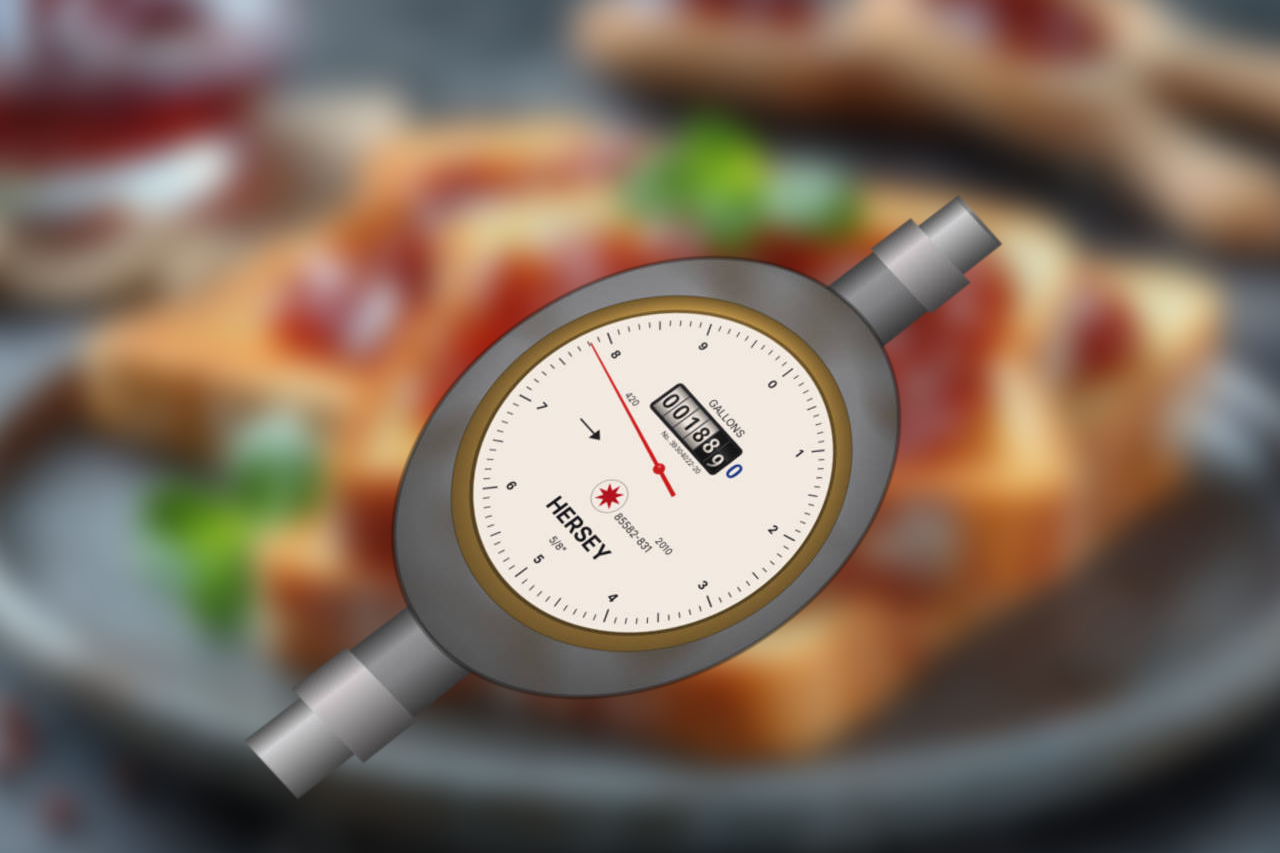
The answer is 18887.8,gal
